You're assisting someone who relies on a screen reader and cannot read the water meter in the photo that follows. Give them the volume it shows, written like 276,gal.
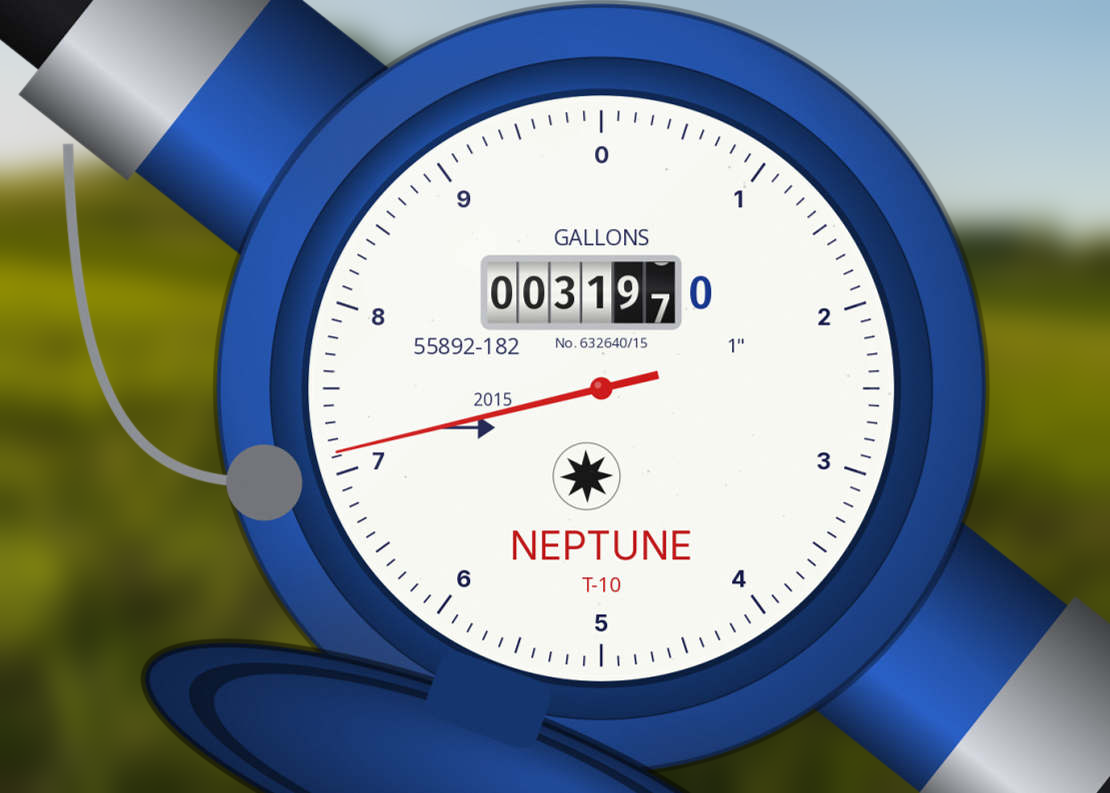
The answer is 31967.1,gal
